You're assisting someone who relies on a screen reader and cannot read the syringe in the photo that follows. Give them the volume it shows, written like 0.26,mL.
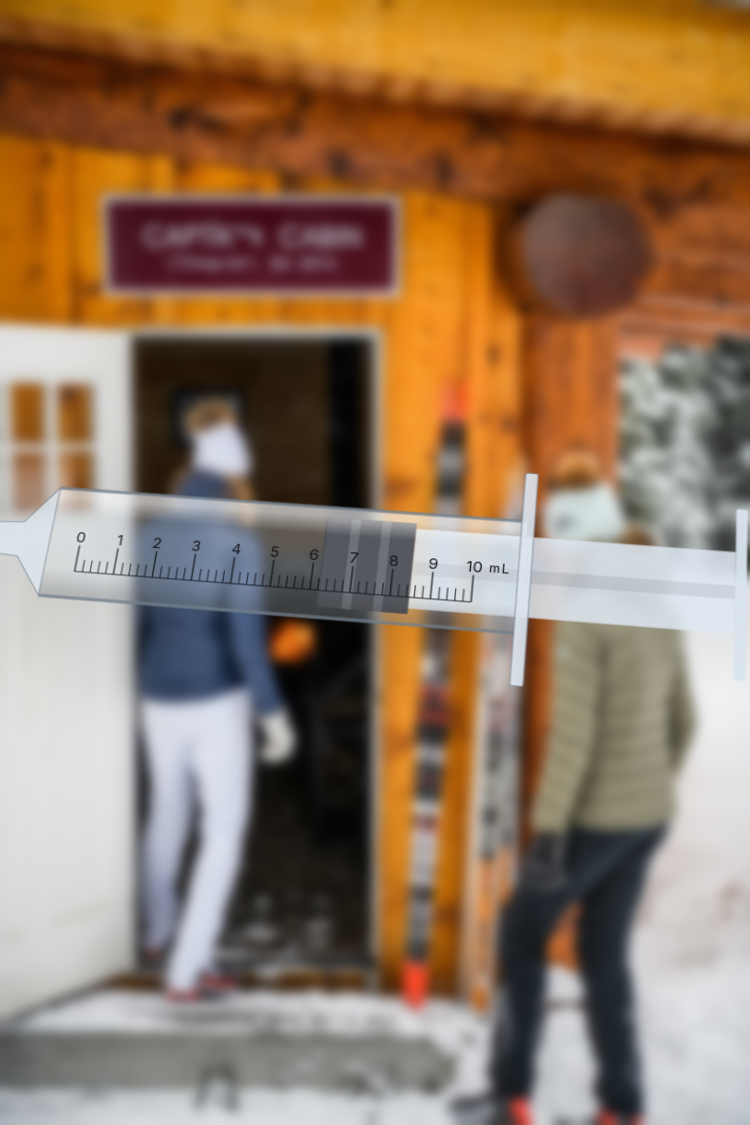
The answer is 6.2,mL
